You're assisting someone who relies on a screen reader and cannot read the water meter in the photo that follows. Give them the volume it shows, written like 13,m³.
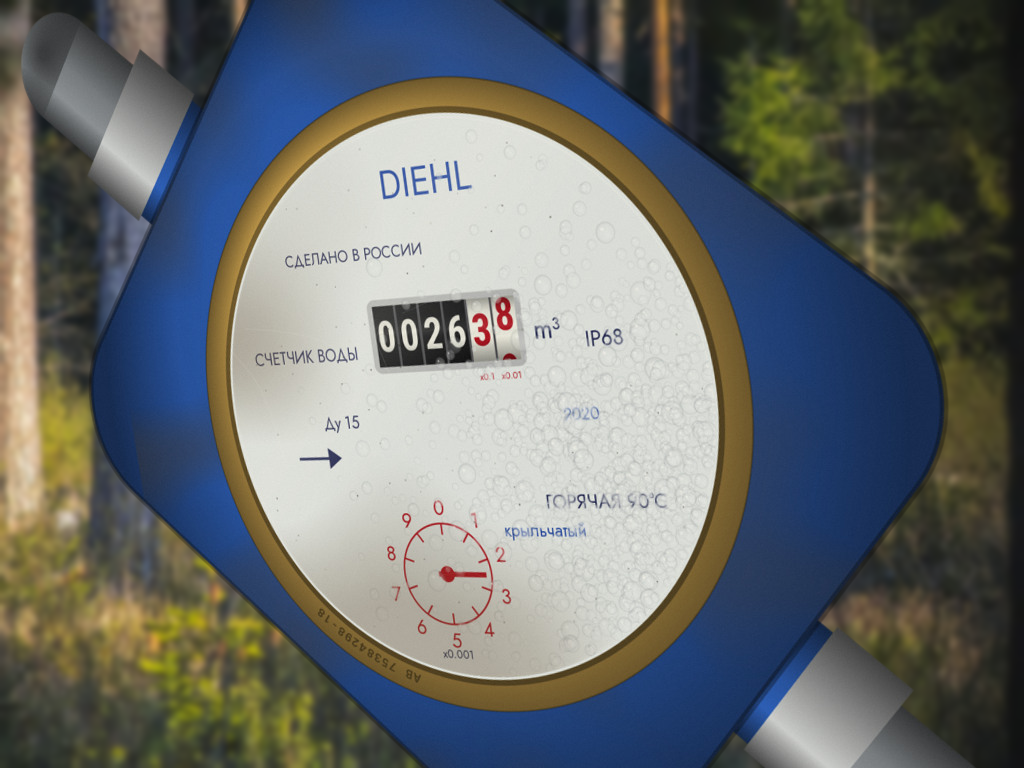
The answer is 26.382,m³
